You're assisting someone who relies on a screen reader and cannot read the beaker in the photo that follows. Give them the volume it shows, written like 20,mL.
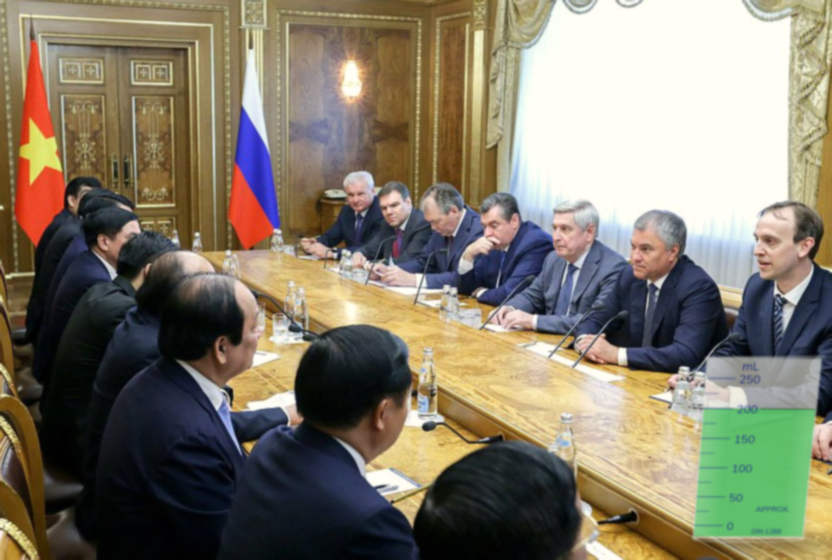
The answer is 200,mL
